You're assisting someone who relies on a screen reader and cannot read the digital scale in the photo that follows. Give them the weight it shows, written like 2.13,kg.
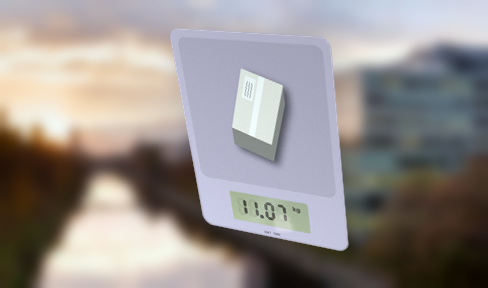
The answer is 11.07,kg
